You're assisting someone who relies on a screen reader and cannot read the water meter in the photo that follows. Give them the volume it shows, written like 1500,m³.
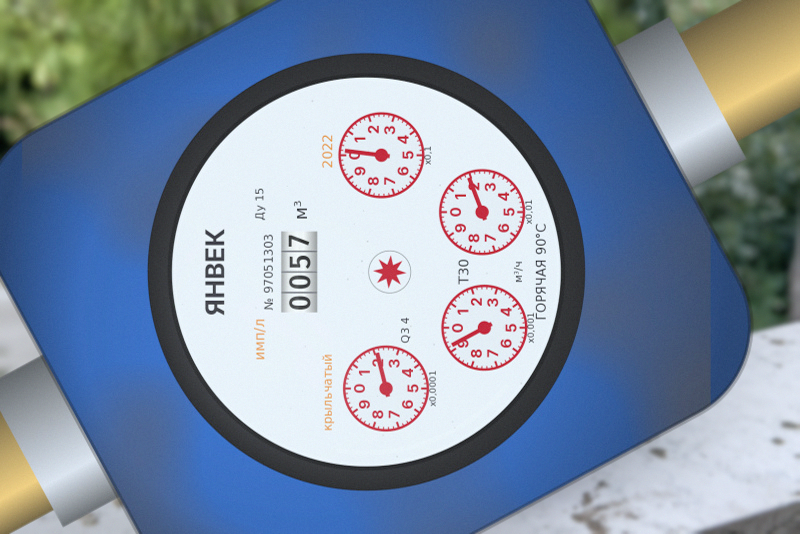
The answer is 57.0192,m³
